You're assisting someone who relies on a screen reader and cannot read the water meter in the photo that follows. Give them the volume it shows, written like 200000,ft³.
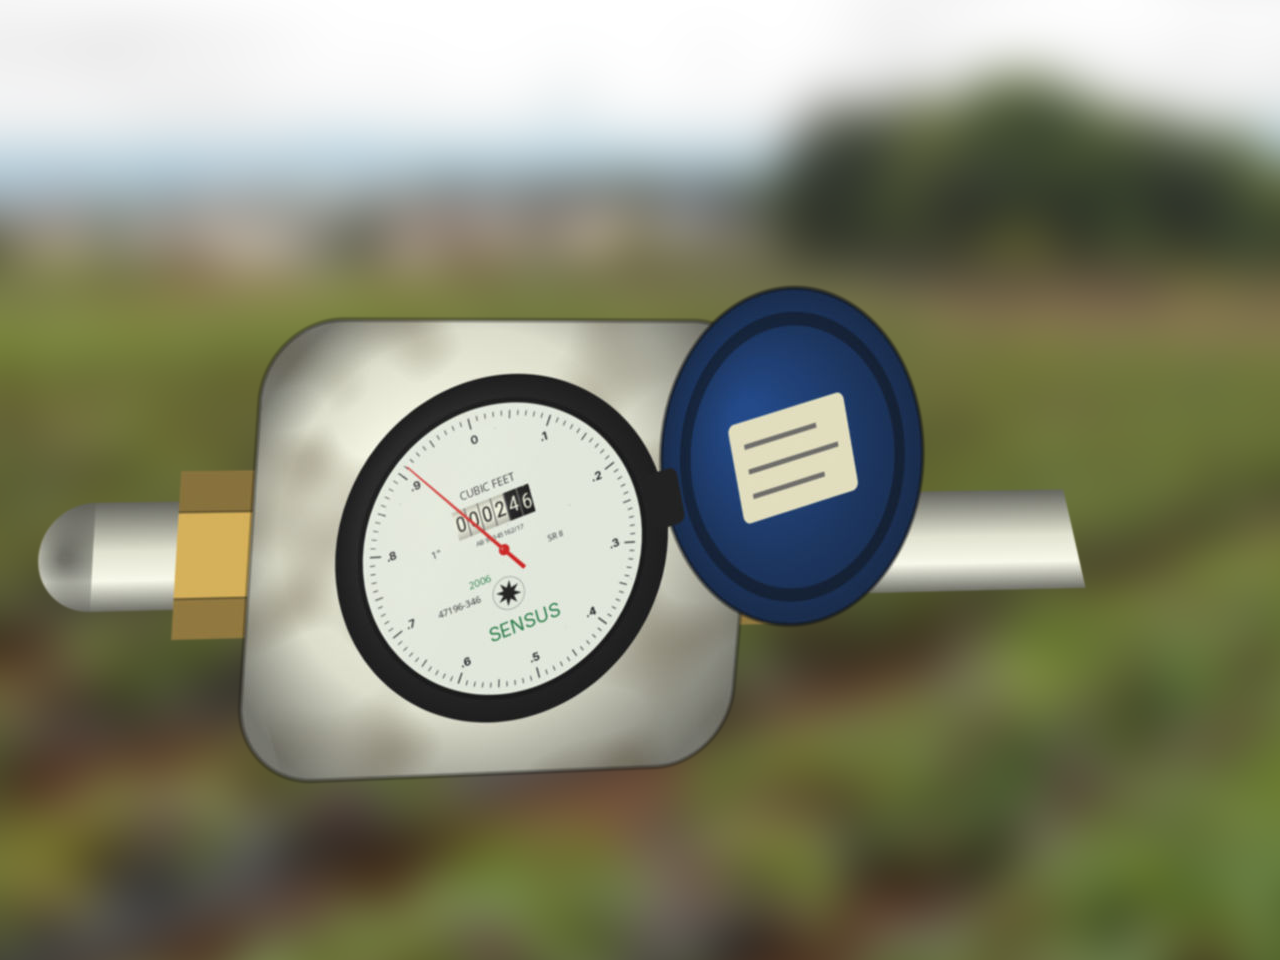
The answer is 245.91,ft³
